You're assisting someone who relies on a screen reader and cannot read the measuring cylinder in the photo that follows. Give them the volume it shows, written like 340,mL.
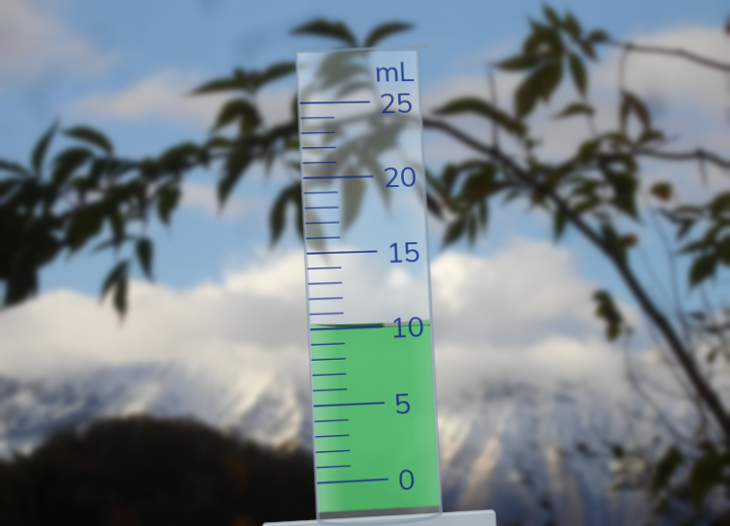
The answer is 10,mL
